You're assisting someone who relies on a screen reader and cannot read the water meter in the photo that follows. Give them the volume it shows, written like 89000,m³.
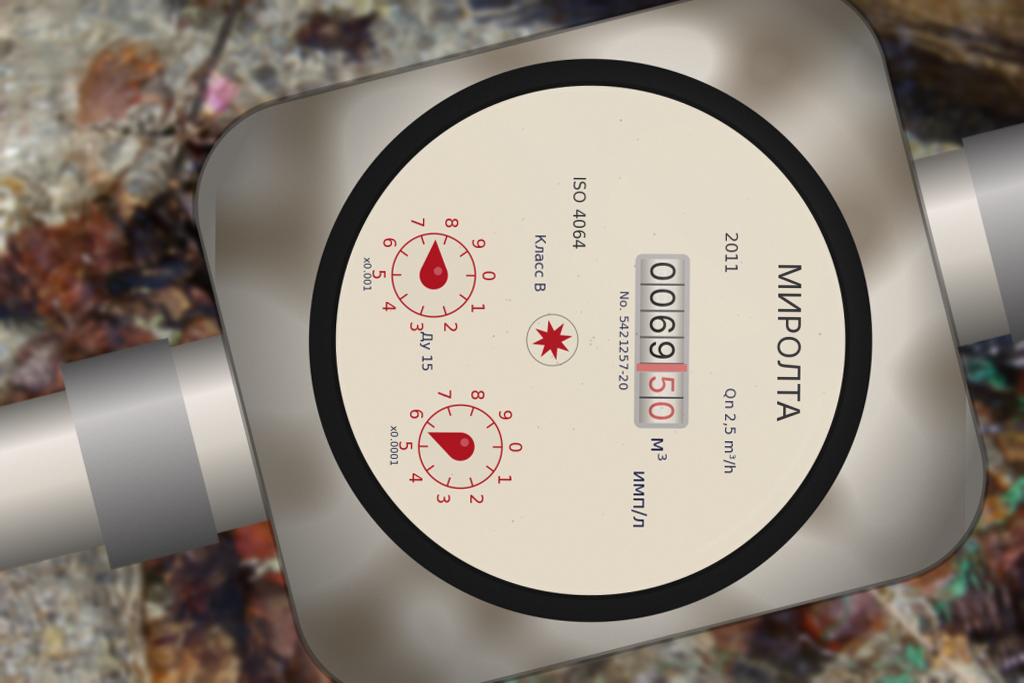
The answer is 69.5075,m³
